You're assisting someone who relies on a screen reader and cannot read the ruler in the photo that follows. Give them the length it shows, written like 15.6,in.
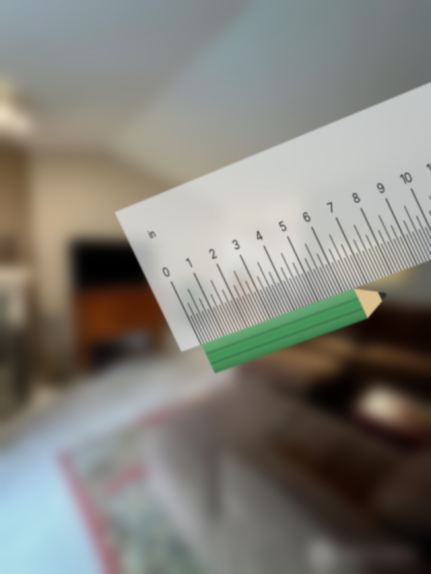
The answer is 7.5,in
